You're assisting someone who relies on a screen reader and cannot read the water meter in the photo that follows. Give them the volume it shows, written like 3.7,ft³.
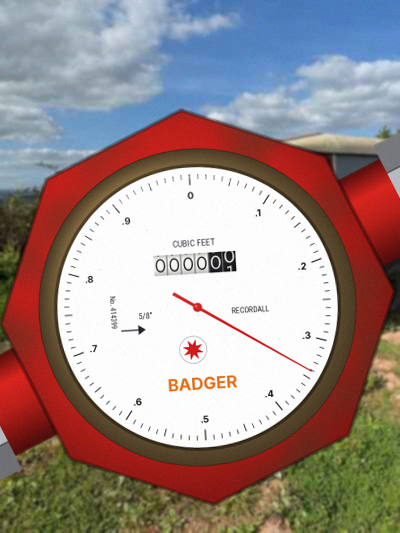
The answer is 0.34,ft³
